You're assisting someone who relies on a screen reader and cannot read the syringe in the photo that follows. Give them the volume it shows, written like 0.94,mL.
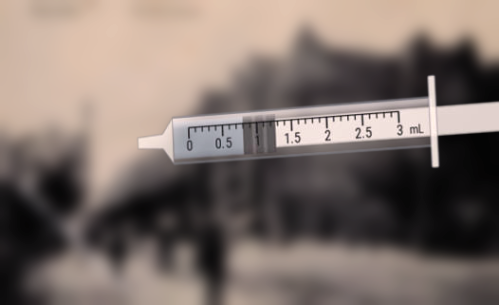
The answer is 0.8,mL
